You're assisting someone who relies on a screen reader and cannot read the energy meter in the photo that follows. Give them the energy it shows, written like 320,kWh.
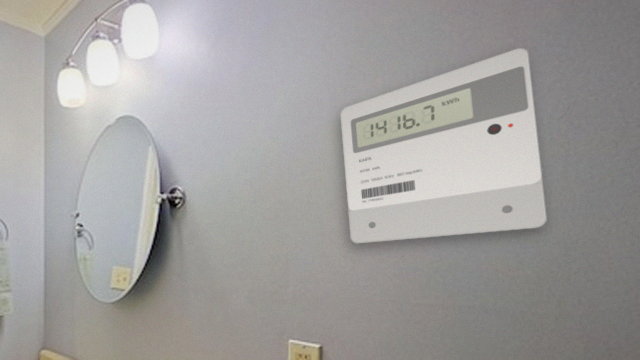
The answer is 1416.7,kWh
